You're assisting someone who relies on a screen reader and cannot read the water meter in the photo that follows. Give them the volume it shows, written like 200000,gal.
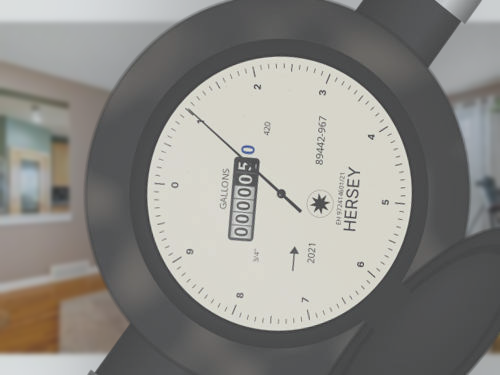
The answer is 51.0,gal
